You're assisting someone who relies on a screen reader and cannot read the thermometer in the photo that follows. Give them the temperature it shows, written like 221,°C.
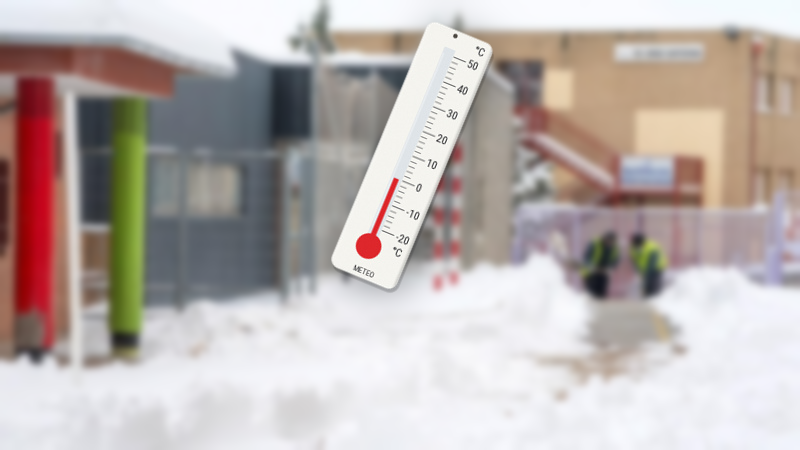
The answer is 0,°C
